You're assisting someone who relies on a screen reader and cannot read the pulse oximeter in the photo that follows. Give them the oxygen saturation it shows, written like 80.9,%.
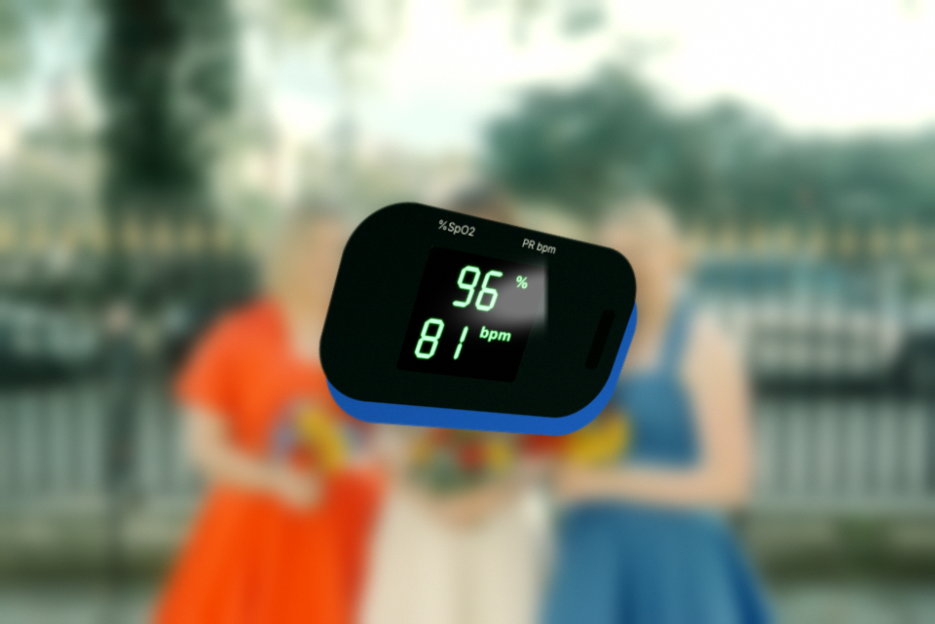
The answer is 96,%
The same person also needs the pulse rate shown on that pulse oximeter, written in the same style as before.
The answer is 81,bpm
